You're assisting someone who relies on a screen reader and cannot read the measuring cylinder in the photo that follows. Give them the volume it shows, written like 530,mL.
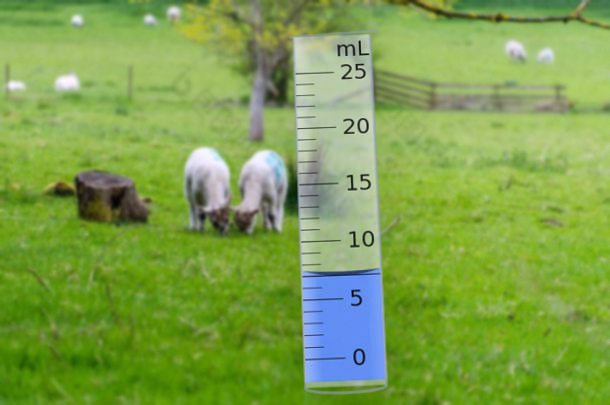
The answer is 7,mL
